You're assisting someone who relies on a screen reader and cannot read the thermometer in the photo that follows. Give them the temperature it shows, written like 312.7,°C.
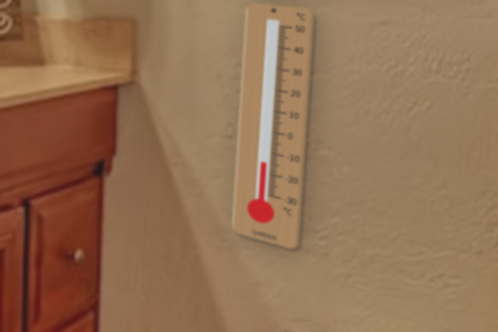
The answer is -15,°C
